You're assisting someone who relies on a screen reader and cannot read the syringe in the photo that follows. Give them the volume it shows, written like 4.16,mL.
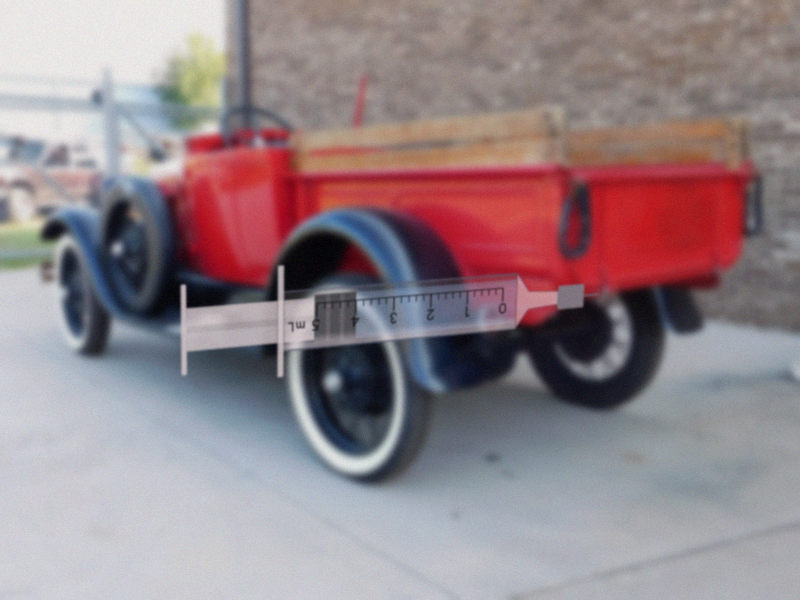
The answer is 4,mL
